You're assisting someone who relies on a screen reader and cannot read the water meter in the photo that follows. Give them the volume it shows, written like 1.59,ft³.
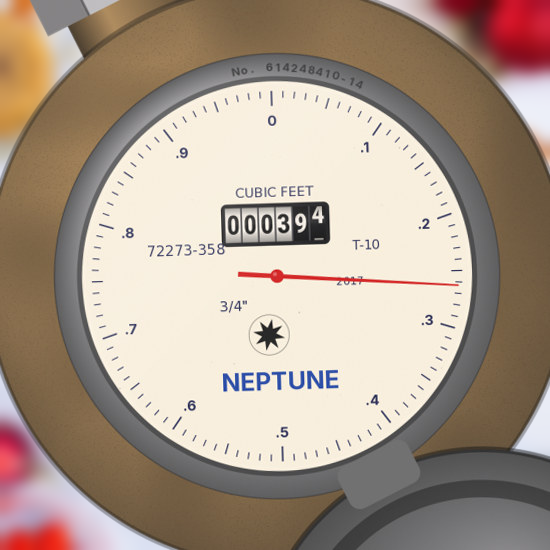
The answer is 394.26,ft³
